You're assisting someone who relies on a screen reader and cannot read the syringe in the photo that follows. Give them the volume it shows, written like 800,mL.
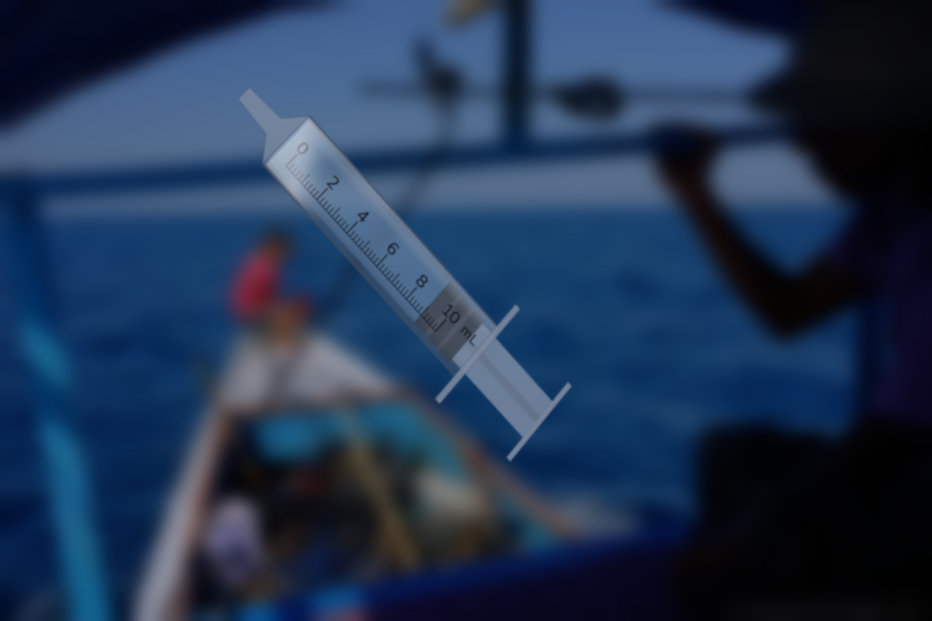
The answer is 9,mL
